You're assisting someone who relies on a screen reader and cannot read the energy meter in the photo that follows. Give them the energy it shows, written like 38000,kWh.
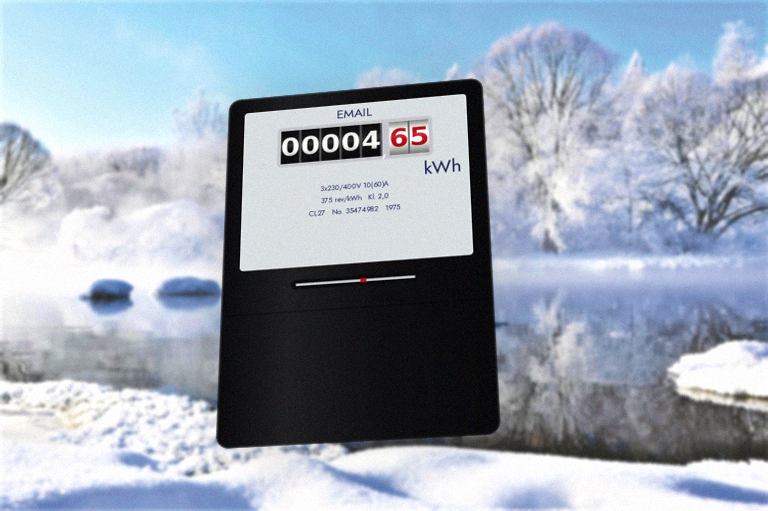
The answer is 4.65,kWh
